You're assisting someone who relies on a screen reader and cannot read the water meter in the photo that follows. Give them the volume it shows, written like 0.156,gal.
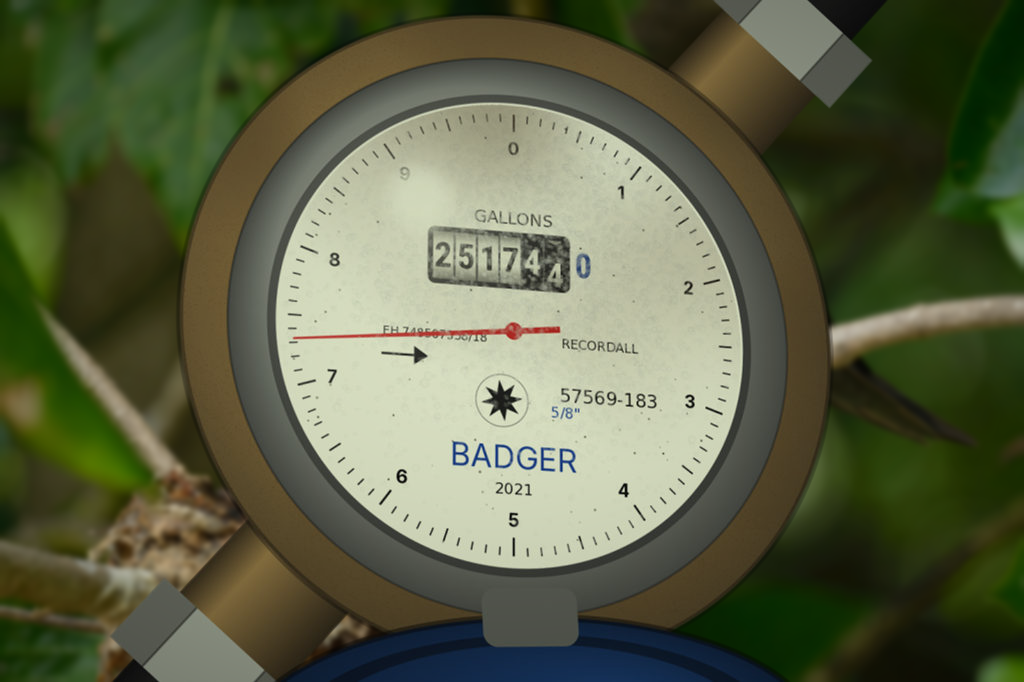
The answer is 2517437.3,gal
